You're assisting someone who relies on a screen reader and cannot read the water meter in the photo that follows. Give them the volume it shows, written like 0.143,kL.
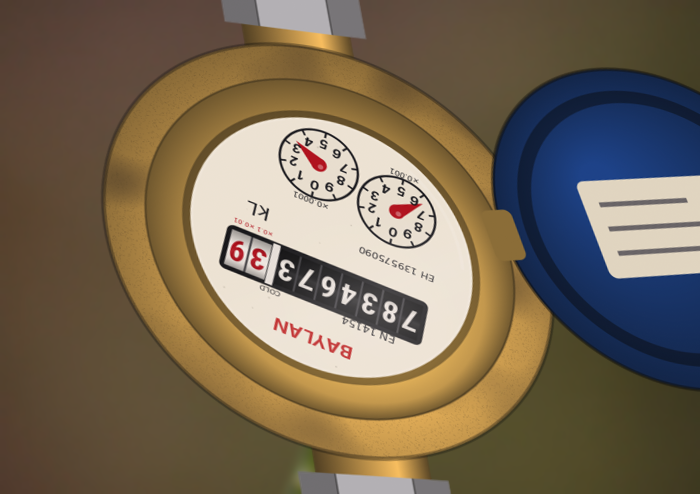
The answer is 7834673.3963,kL
